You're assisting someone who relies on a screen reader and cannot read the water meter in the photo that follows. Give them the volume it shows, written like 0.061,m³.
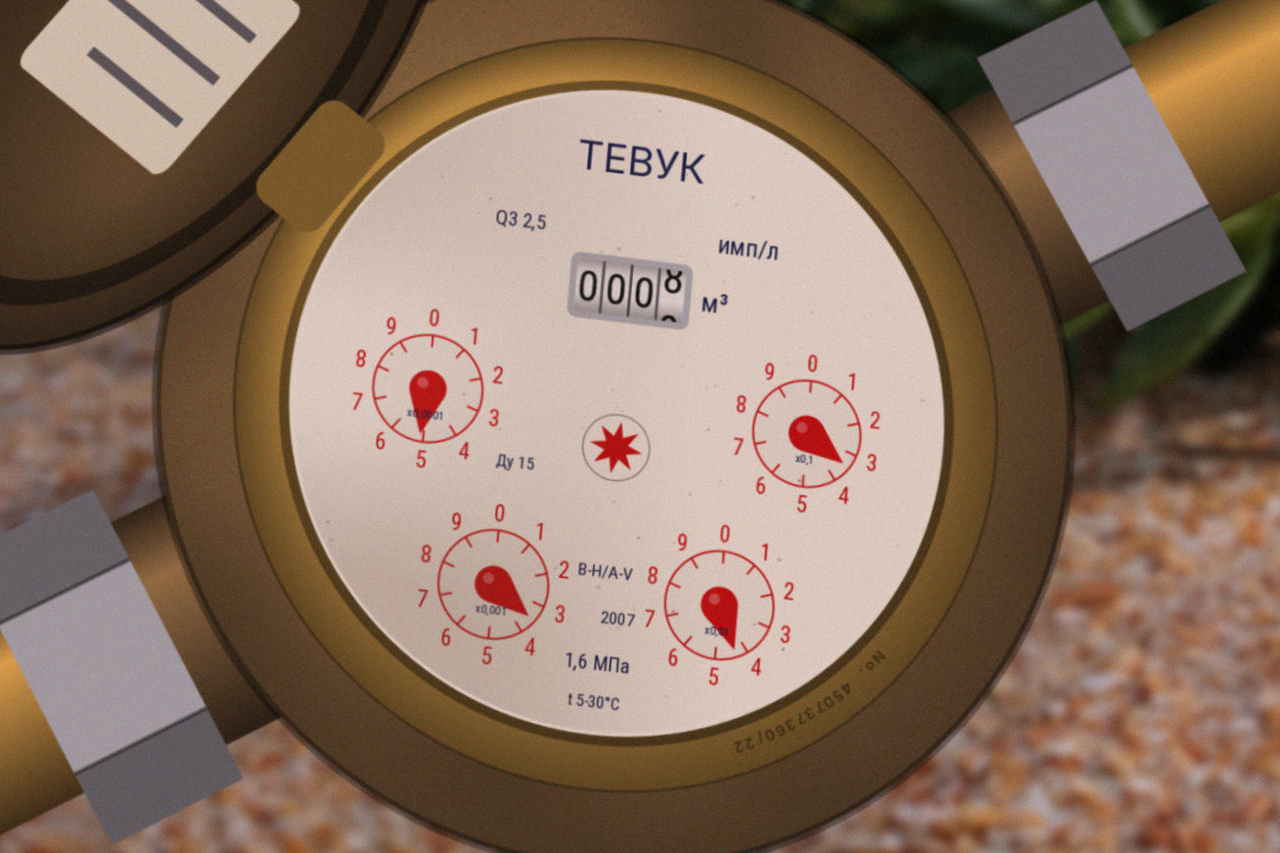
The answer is 8.3435,m³
